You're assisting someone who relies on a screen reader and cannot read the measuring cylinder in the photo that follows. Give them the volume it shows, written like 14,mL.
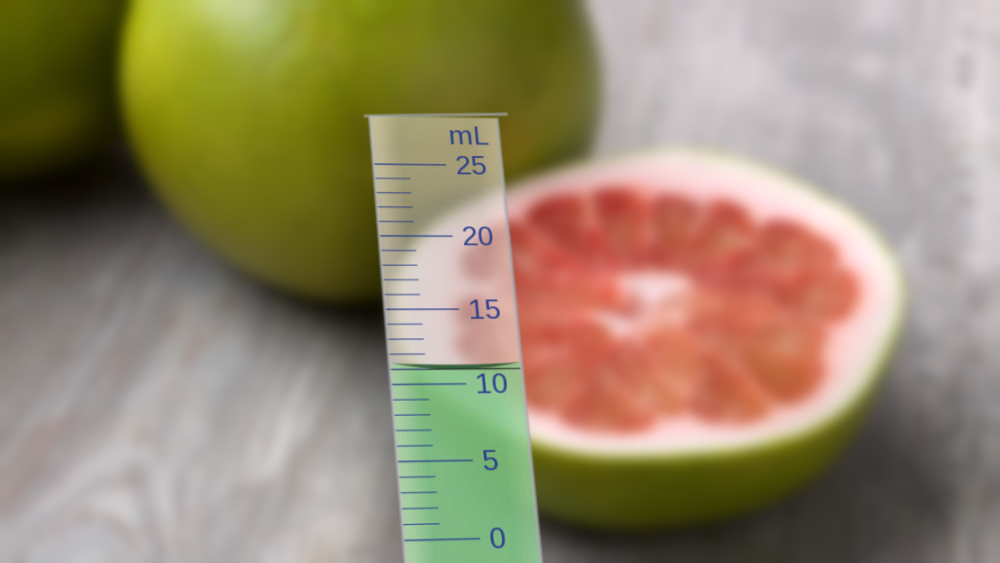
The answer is 11,mL
